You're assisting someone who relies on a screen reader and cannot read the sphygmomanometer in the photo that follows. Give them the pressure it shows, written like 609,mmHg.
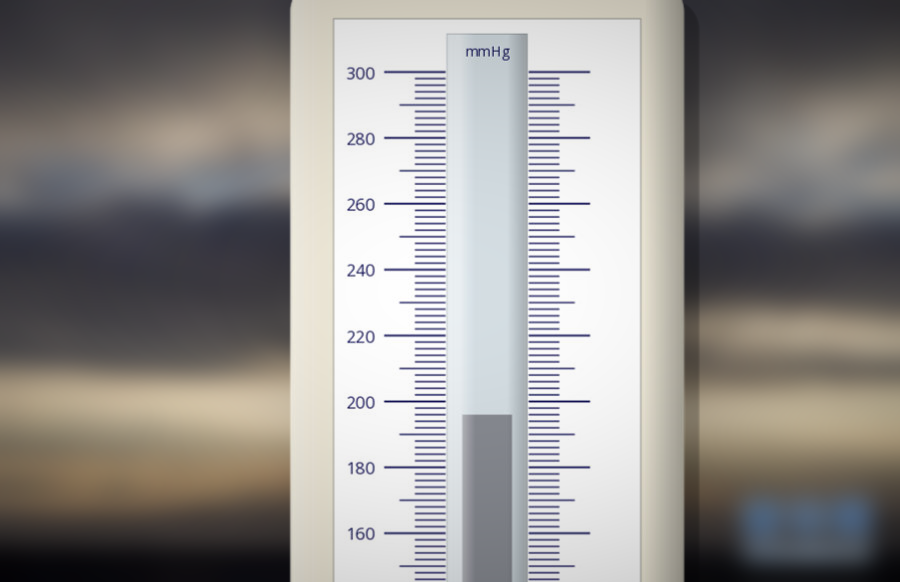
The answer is 196,mmHg
